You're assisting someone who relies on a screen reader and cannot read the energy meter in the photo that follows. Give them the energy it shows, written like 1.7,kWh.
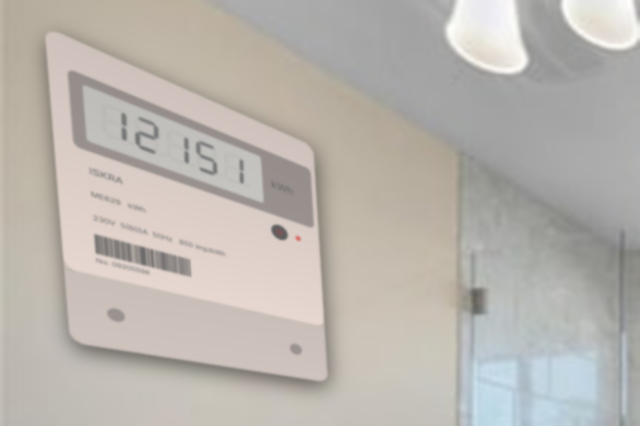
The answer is 12151,kWh
